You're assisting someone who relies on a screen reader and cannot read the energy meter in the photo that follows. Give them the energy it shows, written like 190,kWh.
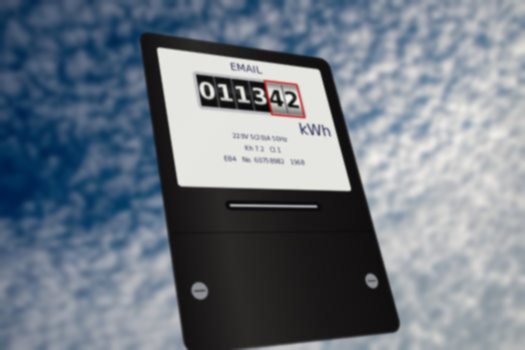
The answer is 113.42,kWh
